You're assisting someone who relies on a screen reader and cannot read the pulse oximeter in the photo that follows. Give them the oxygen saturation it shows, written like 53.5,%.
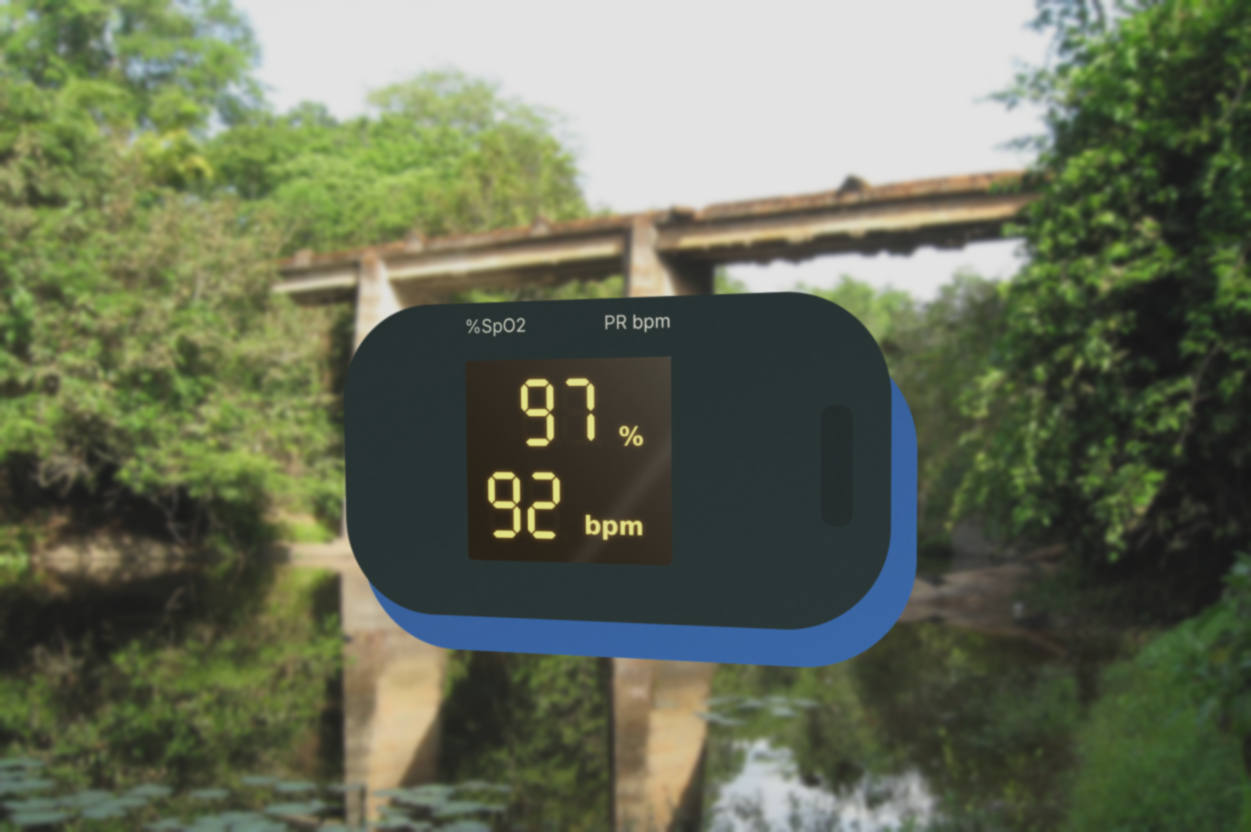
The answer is 97,%
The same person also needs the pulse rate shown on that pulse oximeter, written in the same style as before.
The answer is 92,bpm
